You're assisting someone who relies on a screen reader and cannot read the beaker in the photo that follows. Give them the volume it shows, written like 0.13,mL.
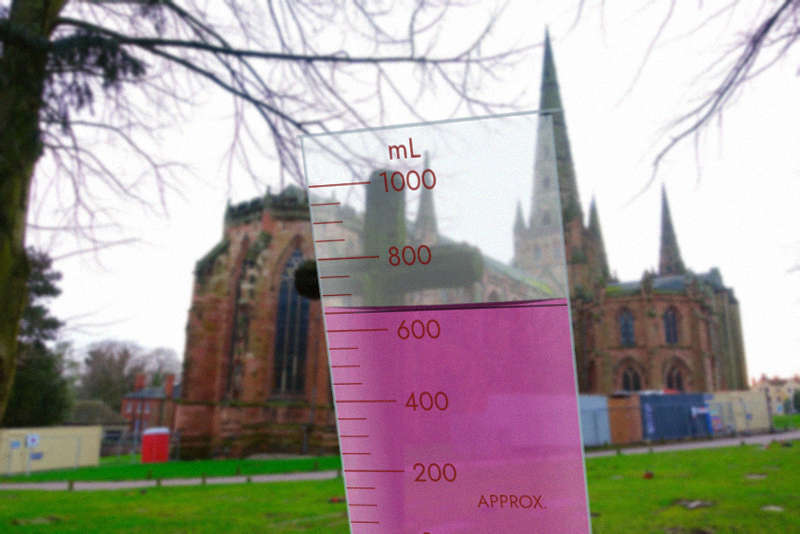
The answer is 650,mL
